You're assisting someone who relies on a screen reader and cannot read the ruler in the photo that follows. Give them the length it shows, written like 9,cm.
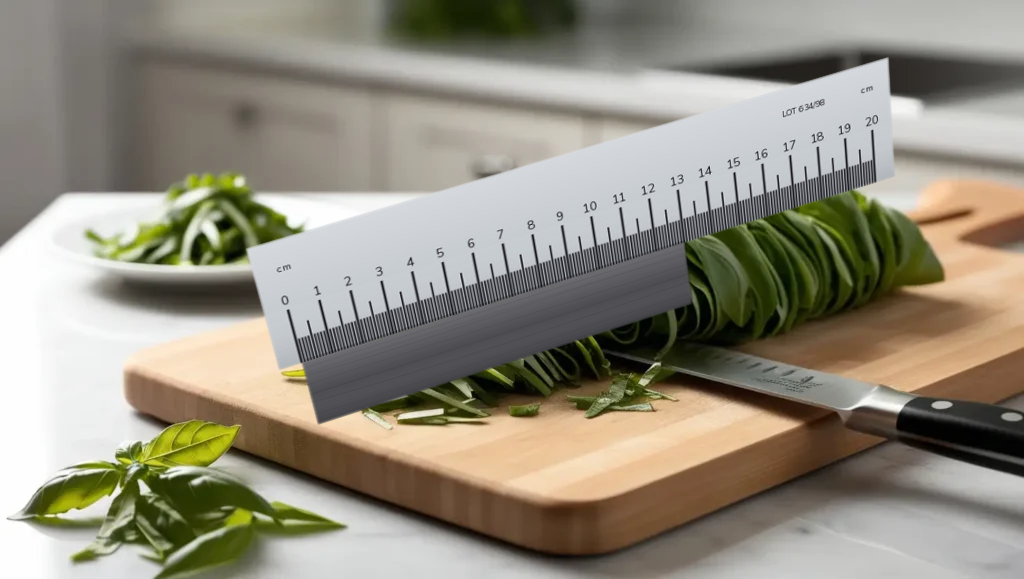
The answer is 13,cm
